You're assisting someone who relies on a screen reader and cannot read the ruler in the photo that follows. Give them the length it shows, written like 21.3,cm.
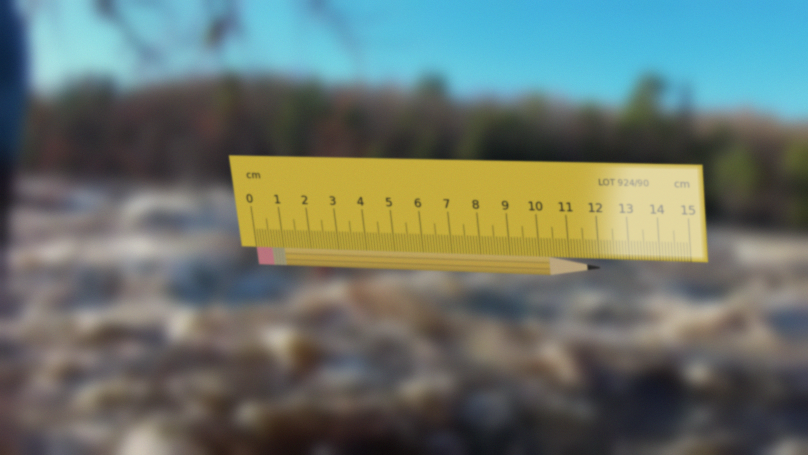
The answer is 12,cm
